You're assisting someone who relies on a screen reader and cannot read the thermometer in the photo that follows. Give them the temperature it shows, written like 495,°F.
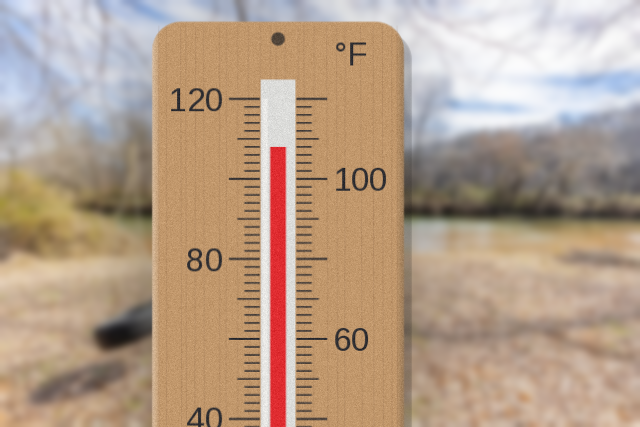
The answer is 108,°F
